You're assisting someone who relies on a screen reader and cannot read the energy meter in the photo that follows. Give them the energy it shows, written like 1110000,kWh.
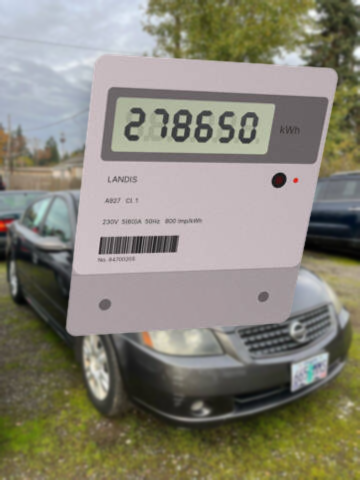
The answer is 278650,kWh
